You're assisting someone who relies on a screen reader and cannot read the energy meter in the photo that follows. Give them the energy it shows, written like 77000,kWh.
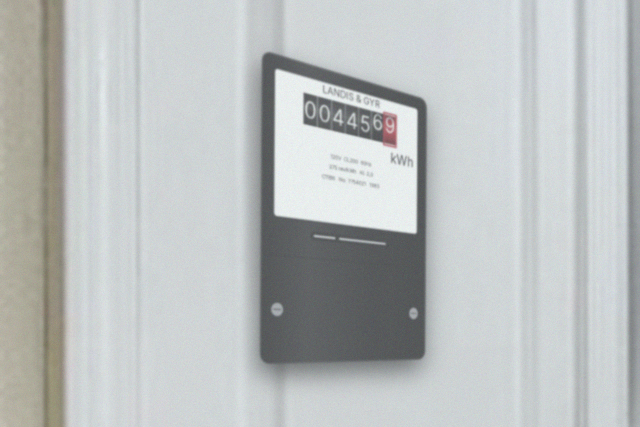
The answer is 4456.9,kWh
